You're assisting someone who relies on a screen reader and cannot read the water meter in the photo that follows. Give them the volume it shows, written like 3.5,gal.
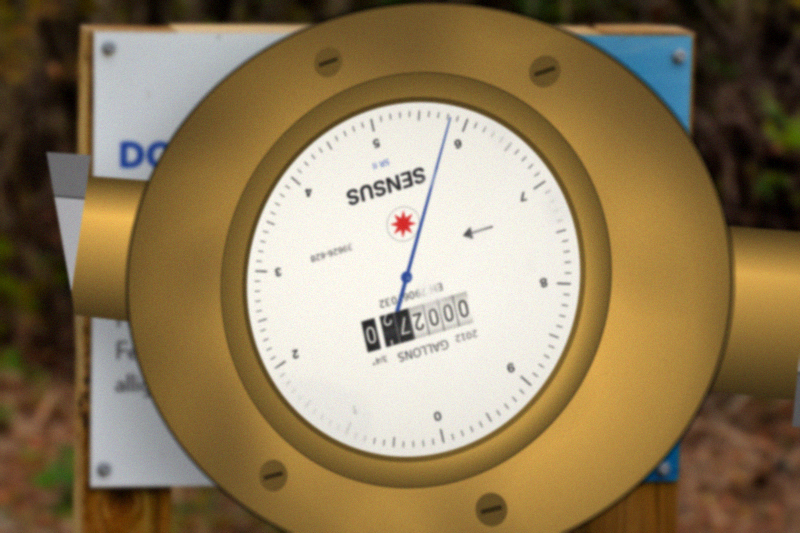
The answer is 2715.8,gal
